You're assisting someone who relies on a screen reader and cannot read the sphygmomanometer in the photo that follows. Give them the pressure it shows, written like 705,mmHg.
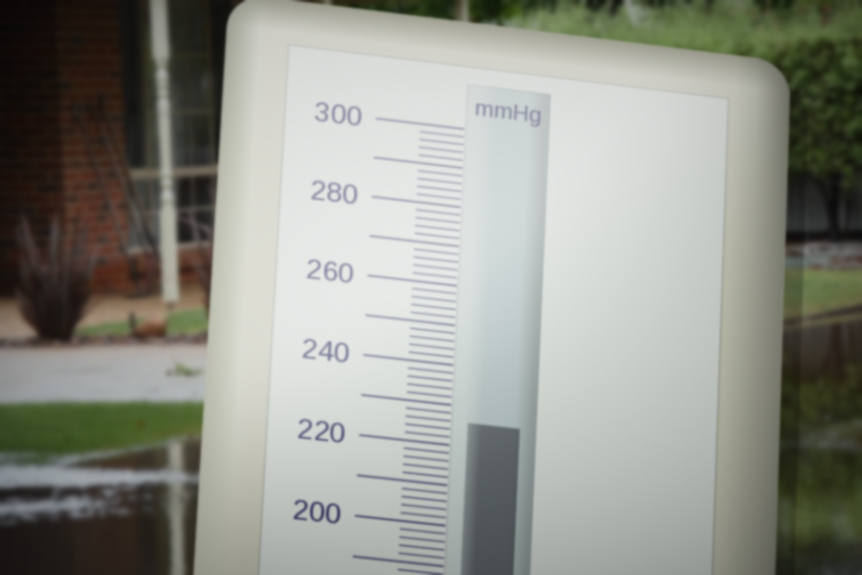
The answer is 226,mmHg
